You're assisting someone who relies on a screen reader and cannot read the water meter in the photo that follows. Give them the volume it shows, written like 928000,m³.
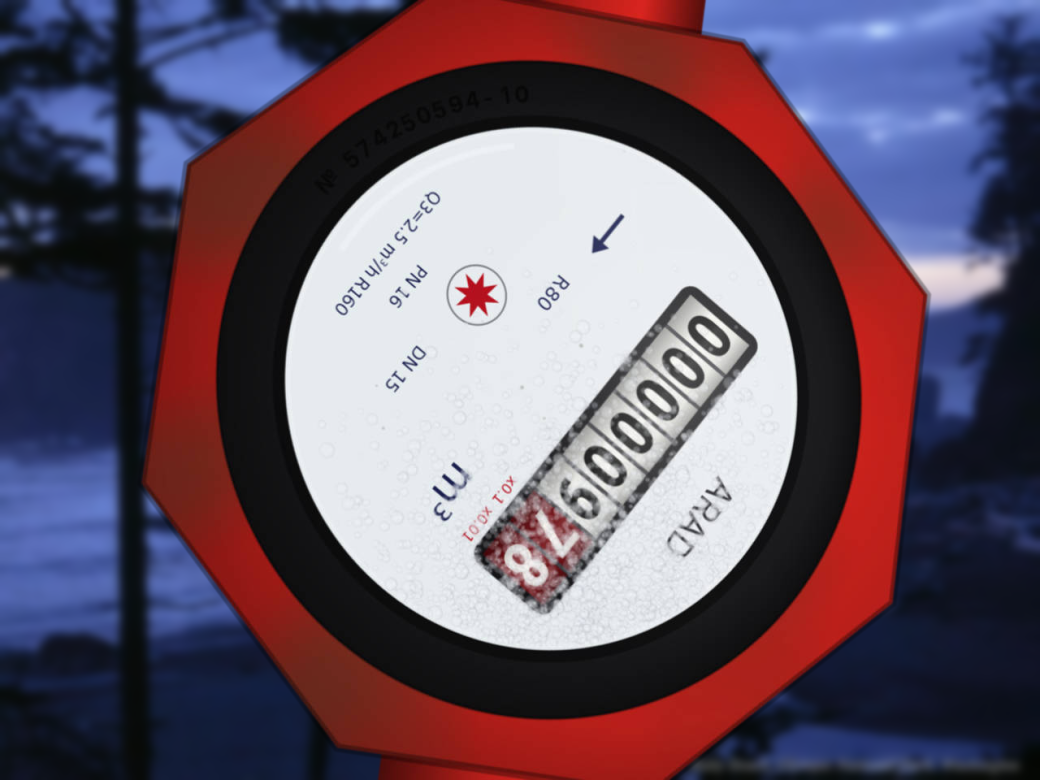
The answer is 9.78,m³
